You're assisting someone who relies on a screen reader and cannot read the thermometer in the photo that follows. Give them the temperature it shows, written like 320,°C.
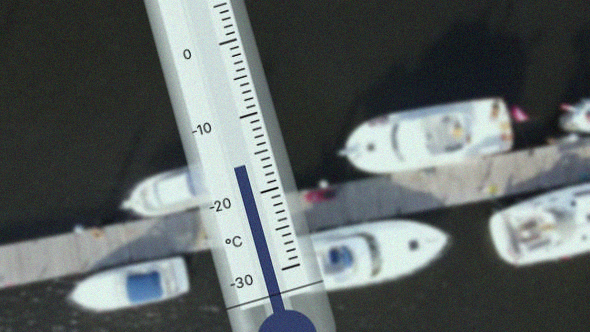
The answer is -16,°C
